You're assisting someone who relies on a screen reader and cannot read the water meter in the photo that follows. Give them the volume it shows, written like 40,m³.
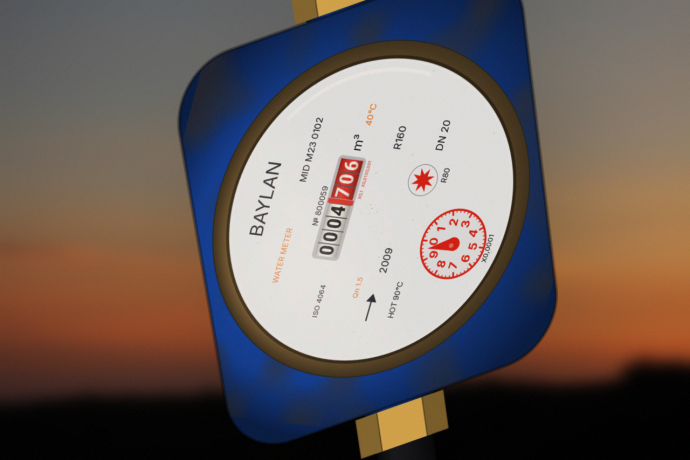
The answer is 4.7059,m³
